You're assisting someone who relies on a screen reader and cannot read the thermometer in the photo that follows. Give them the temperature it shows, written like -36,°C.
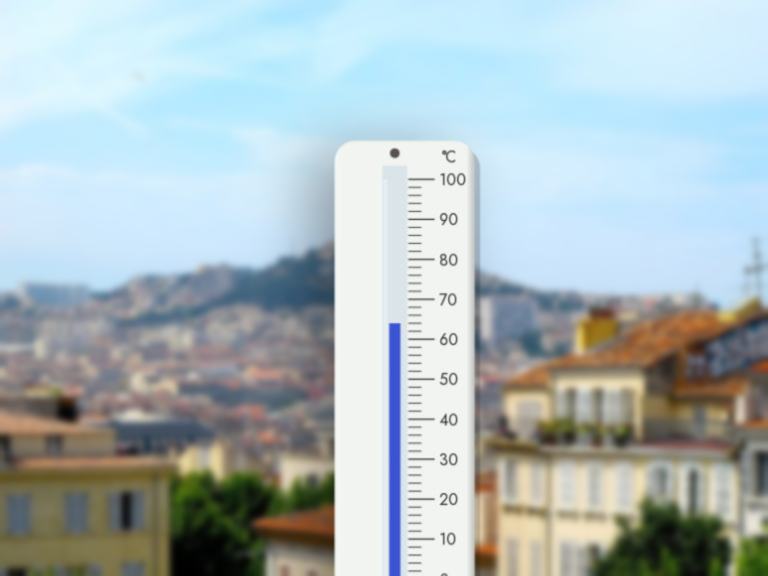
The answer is 64,°C
